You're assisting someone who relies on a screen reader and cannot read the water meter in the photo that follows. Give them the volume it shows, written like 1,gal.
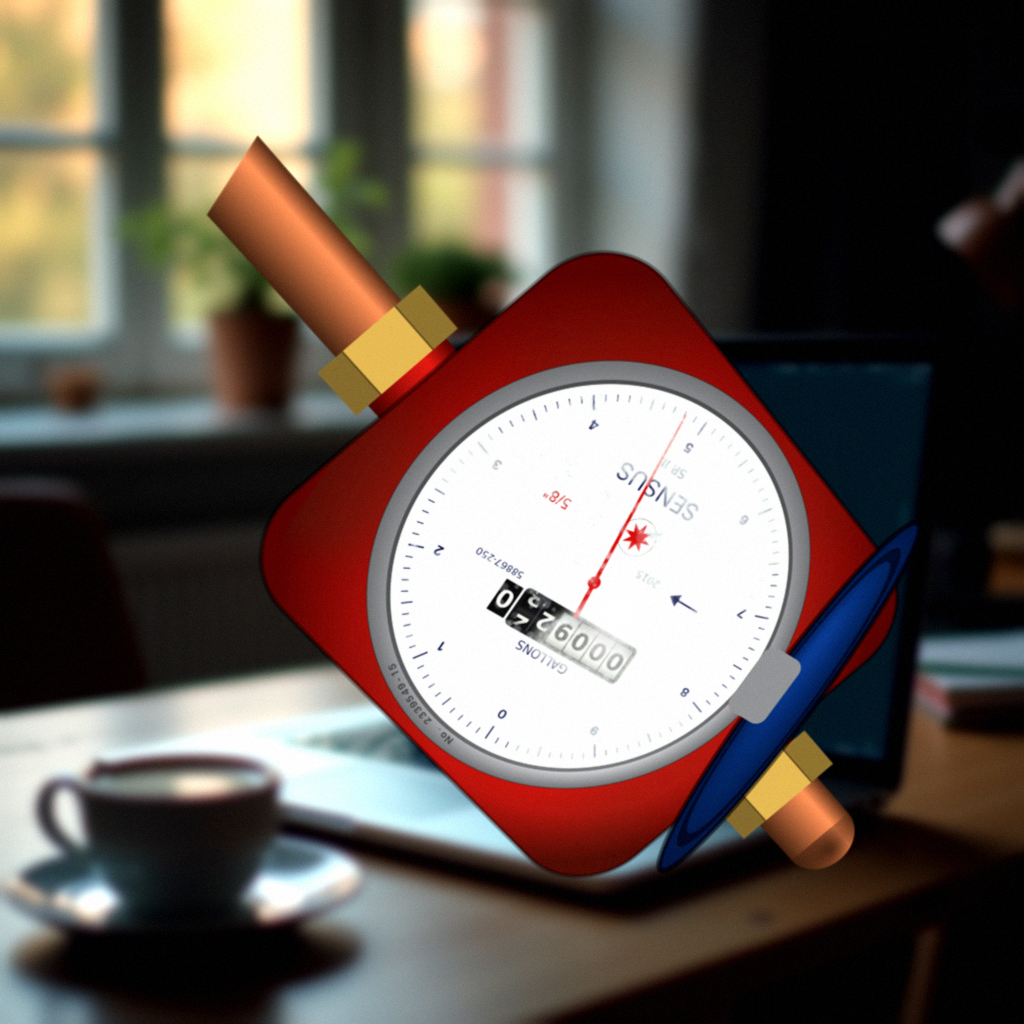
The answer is 9224.8,gal
